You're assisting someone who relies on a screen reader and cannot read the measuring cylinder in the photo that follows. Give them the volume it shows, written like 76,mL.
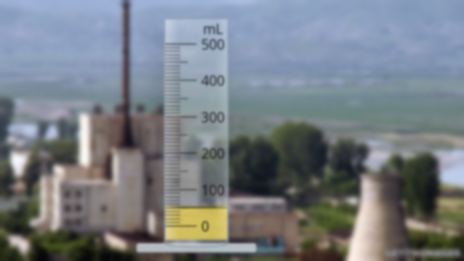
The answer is 50,mL
